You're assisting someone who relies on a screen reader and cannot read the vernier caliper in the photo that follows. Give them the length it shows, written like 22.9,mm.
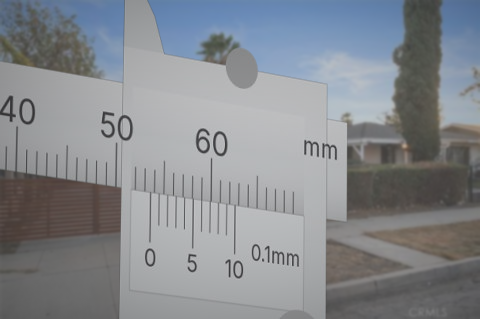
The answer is 53.6,mm
